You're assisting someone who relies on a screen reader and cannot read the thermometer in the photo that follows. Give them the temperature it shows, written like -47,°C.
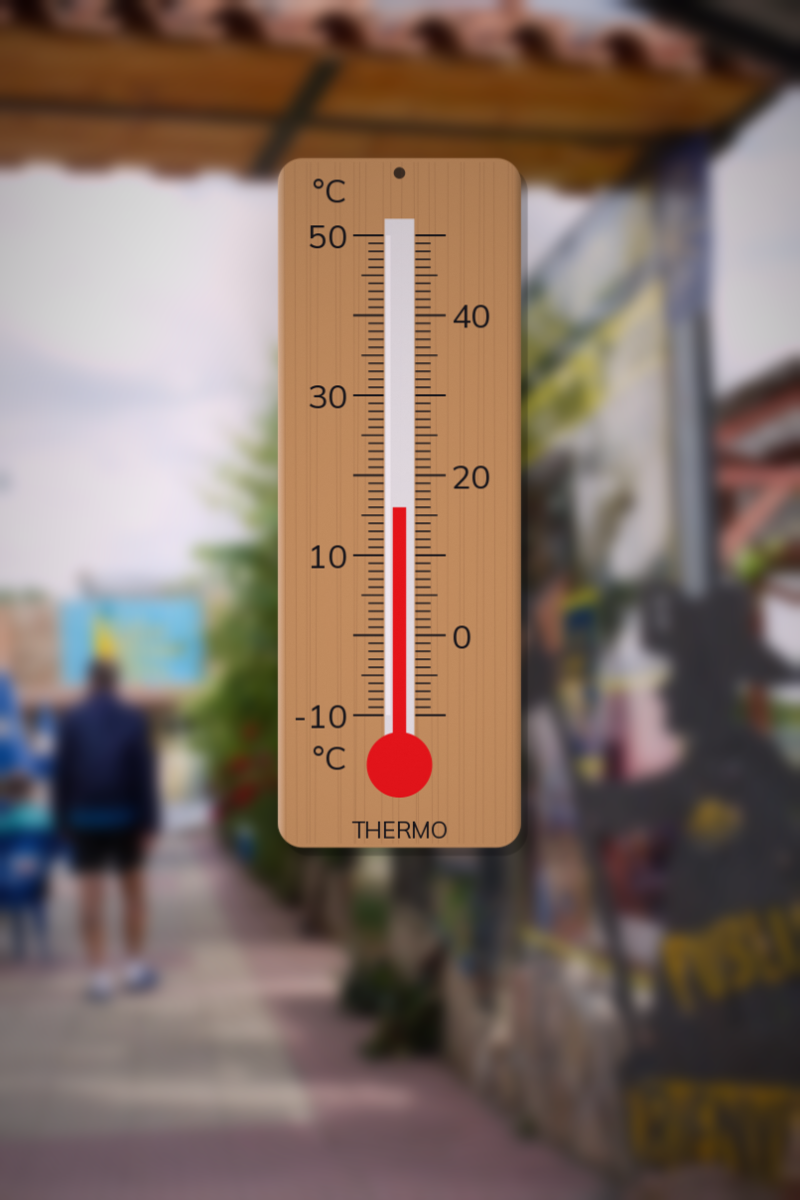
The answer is 16,°C
